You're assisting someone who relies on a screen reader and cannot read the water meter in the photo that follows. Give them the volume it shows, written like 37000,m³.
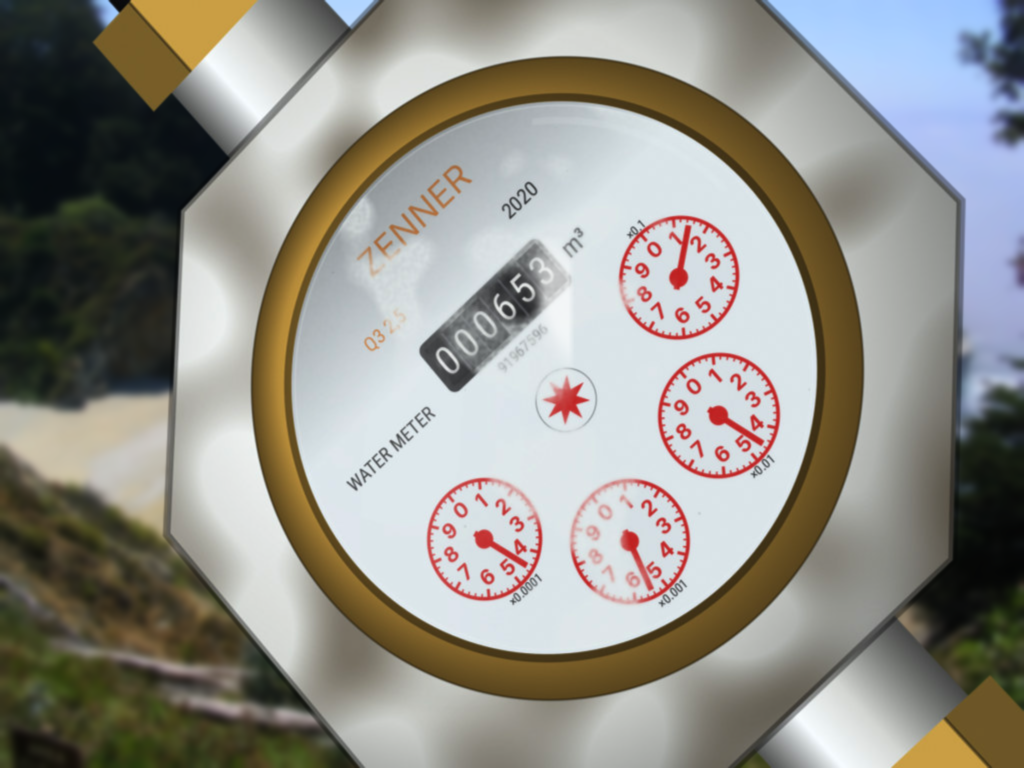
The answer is 653.1454,m³
